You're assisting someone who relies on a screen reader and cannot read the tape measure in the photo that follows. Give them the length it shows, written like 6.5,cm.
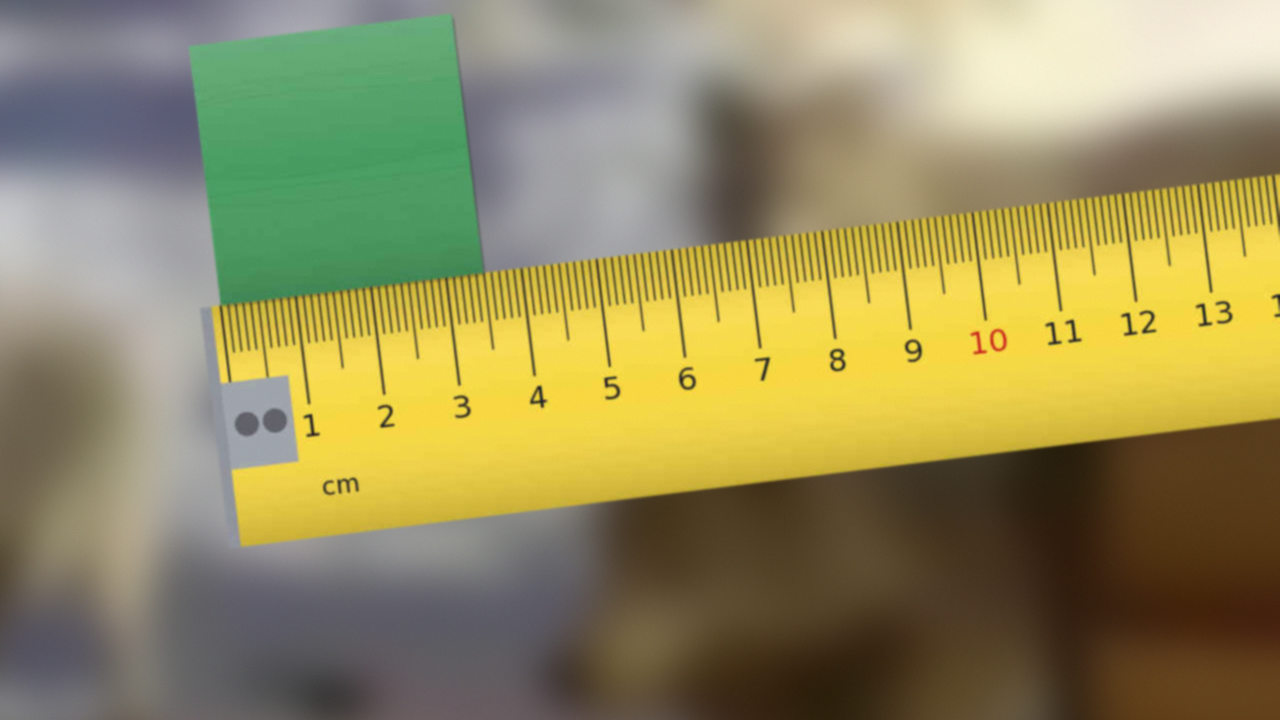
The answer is 3.5,cm
